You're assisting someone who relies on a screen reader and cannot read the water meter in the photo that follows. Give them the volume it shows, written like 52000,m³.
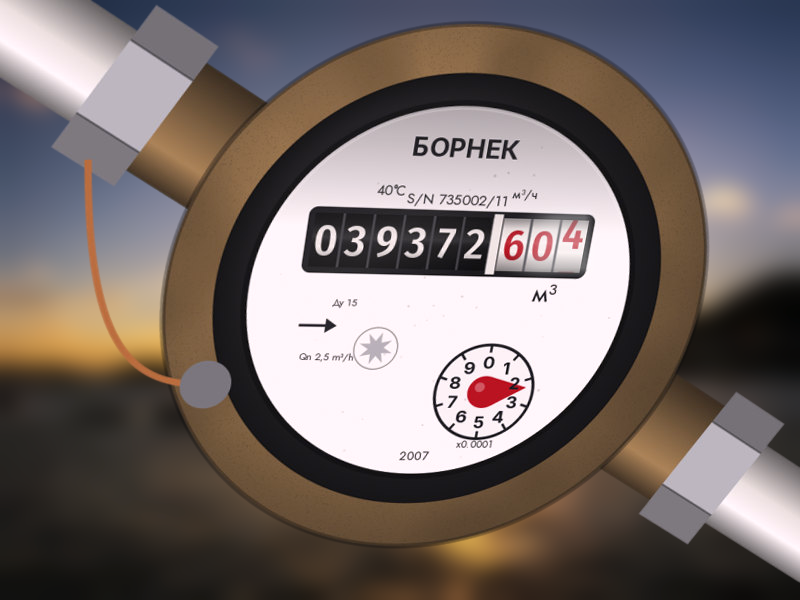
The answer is 39372.6042,m³
